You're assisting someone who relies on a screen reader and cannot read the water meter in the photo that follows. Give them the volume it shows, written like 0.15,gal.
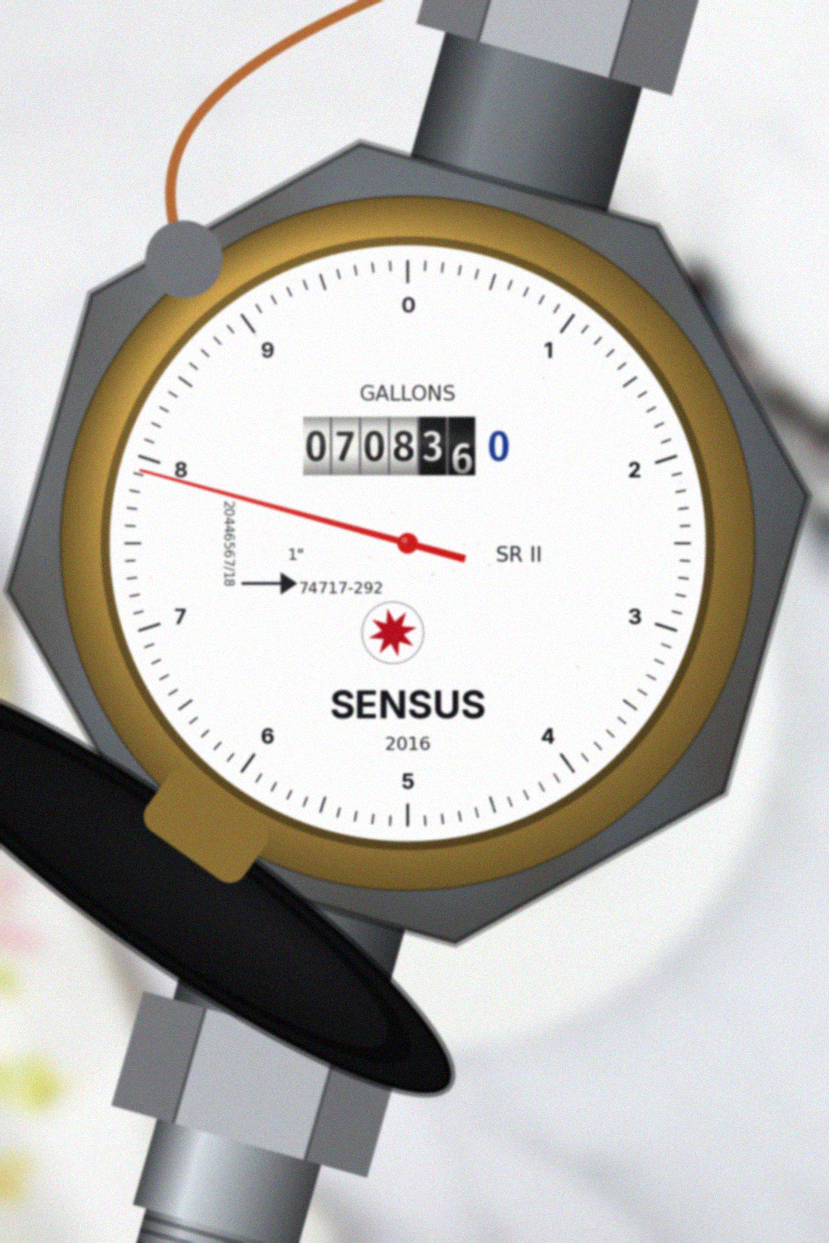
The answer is 708357.9,gal
